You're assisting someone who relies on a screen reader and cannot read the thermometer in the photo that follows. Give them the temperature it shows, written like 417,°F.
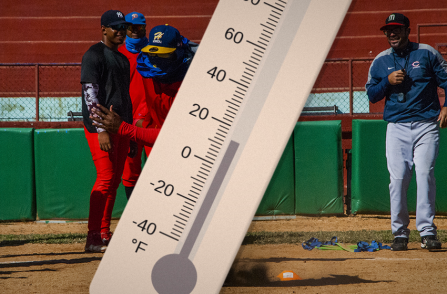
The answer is 14,°F
